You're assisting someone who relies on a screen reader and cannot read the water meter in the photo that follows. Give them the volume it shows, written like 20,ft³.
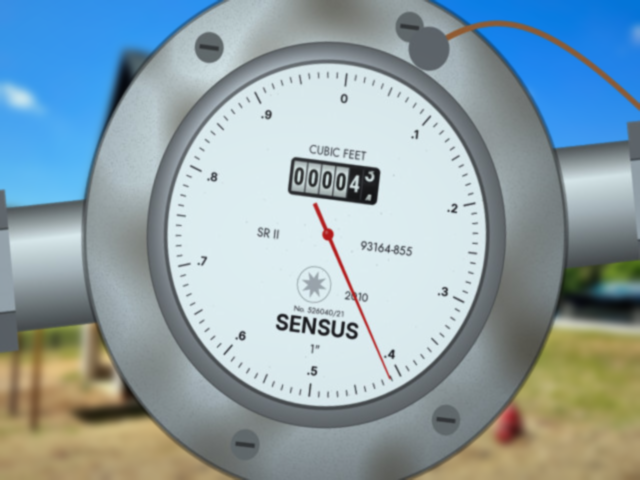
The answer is 43.41,ft³
